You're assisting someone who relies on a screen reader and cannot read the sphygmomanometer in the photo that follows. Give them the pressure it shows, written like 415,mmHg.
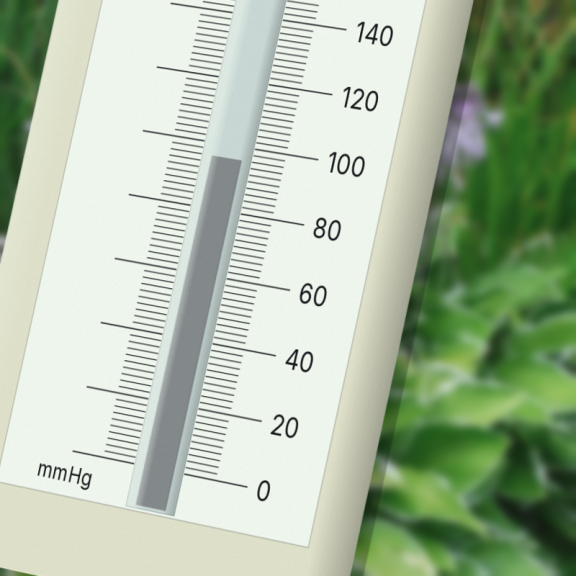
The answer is 96,mmHg
